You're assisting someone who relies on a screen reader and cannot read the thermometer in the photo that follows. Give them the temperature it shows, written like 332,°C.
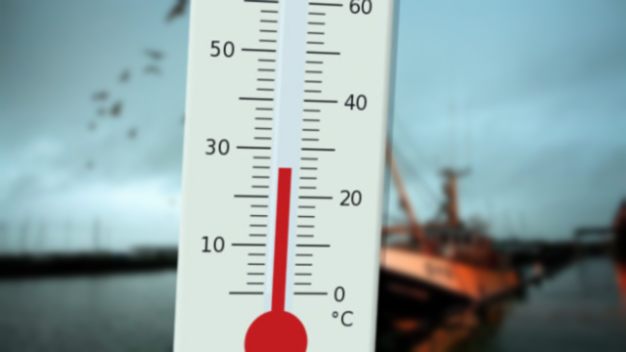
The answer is 26,°C
